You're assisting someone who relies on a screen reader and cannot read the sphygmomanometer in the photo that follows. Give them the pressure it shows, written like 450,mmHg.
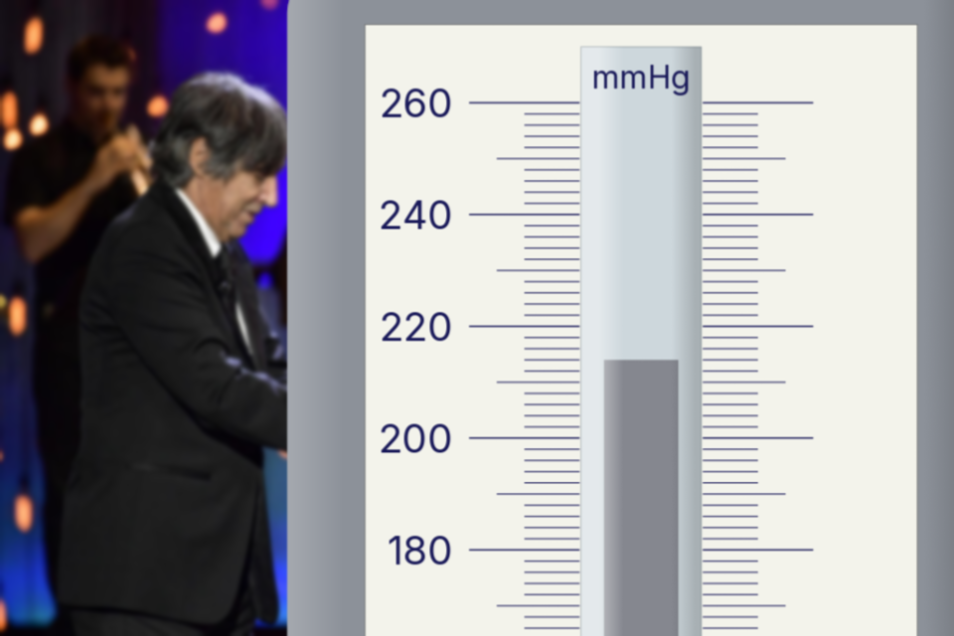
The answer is 214,mmHg
